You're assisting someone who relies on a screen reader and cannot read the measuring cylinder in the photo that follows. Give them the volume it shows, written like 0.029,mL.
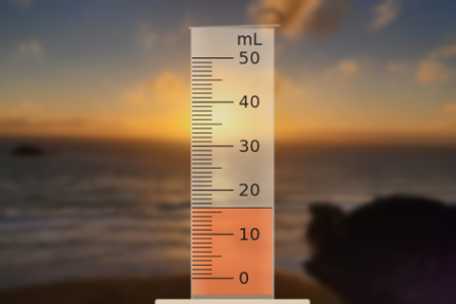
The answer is 16,mL
